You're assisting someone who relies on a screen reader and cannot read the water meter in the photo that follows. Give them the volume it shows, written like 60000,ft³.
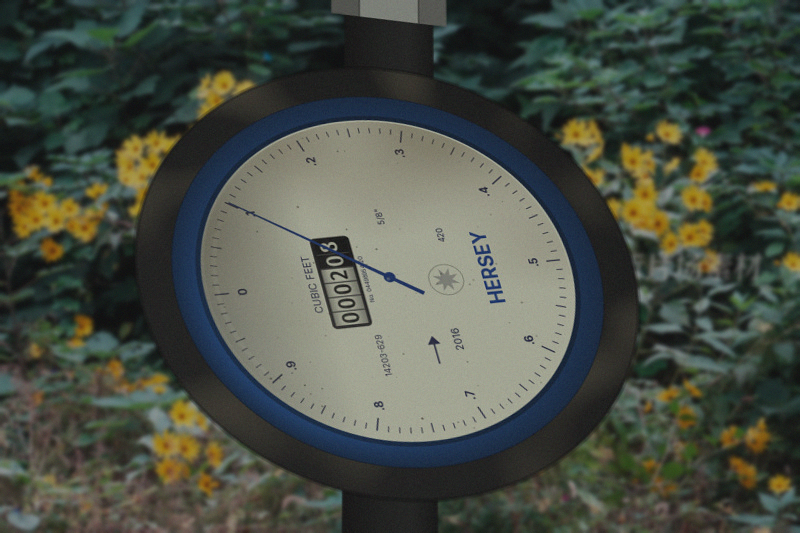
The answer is 208.10,ft³
